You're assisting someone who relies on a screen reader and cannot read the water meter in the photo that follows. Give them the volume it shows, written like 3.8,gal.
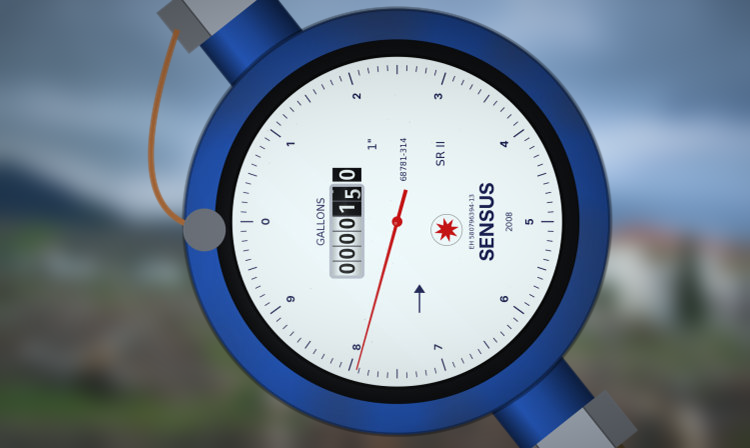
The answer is 147.9,gal
